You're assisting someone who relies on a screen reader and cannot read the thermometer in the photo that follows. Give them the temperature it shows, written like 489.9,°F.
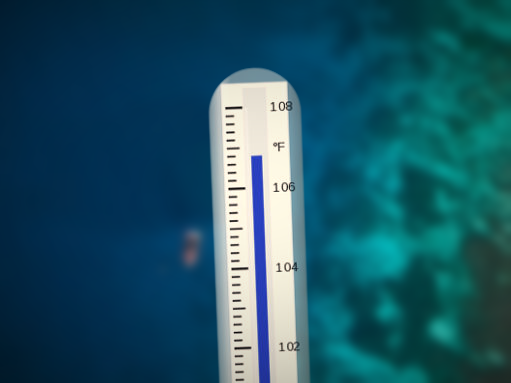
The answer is 106.8,°F
